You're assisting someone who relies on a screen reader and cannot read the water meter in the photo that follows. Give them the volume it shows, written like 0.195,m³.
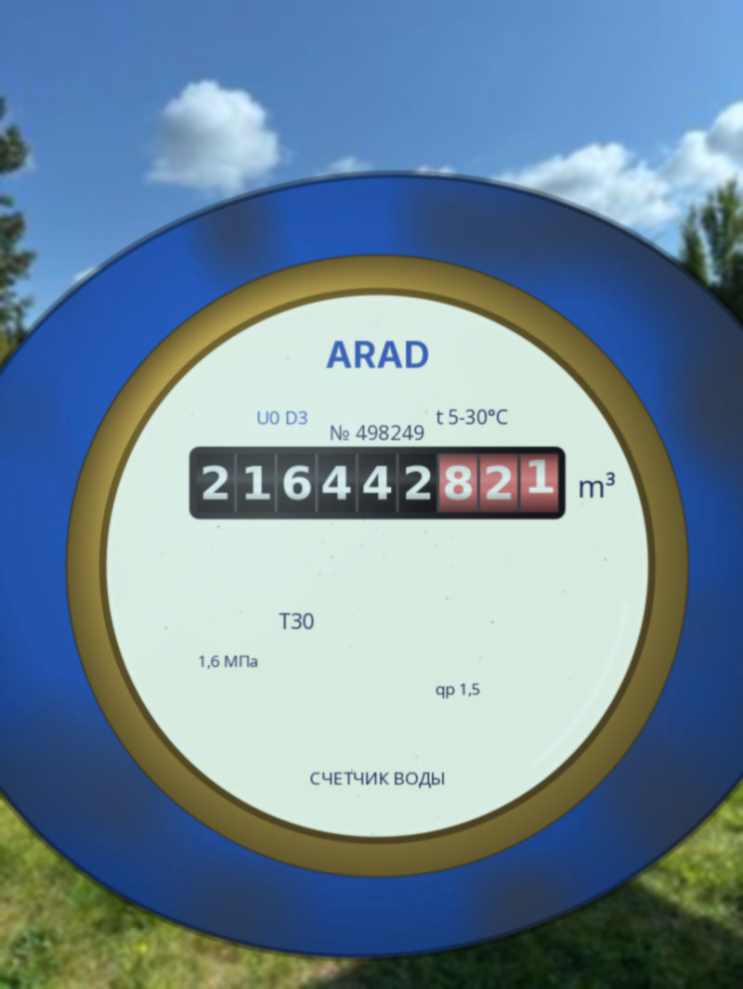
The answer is 216442.821,m³
